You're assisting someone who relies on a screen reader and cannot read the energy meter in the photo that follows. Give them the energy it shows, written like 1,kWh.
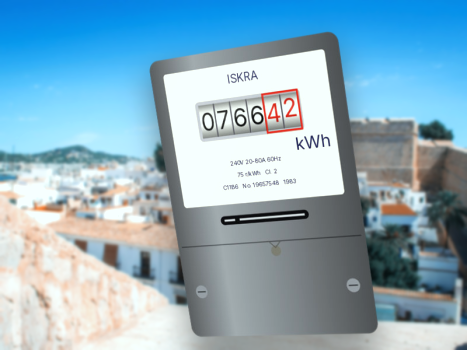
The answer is 766.42,kWh
